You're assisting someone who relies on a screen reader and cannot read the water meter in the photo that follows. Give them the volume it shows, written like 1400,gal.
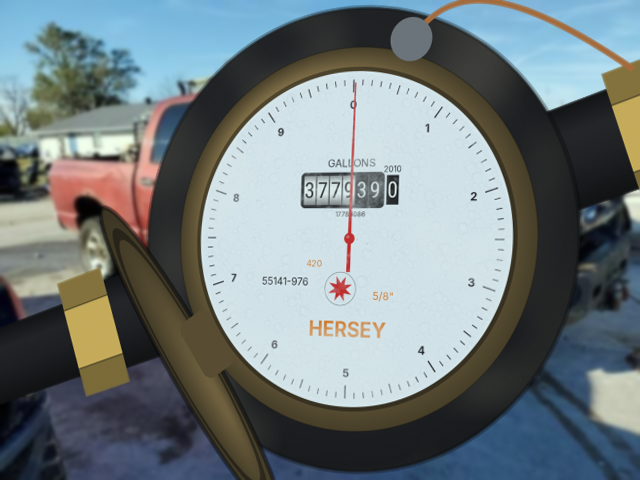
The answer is 3779390.0,gal
